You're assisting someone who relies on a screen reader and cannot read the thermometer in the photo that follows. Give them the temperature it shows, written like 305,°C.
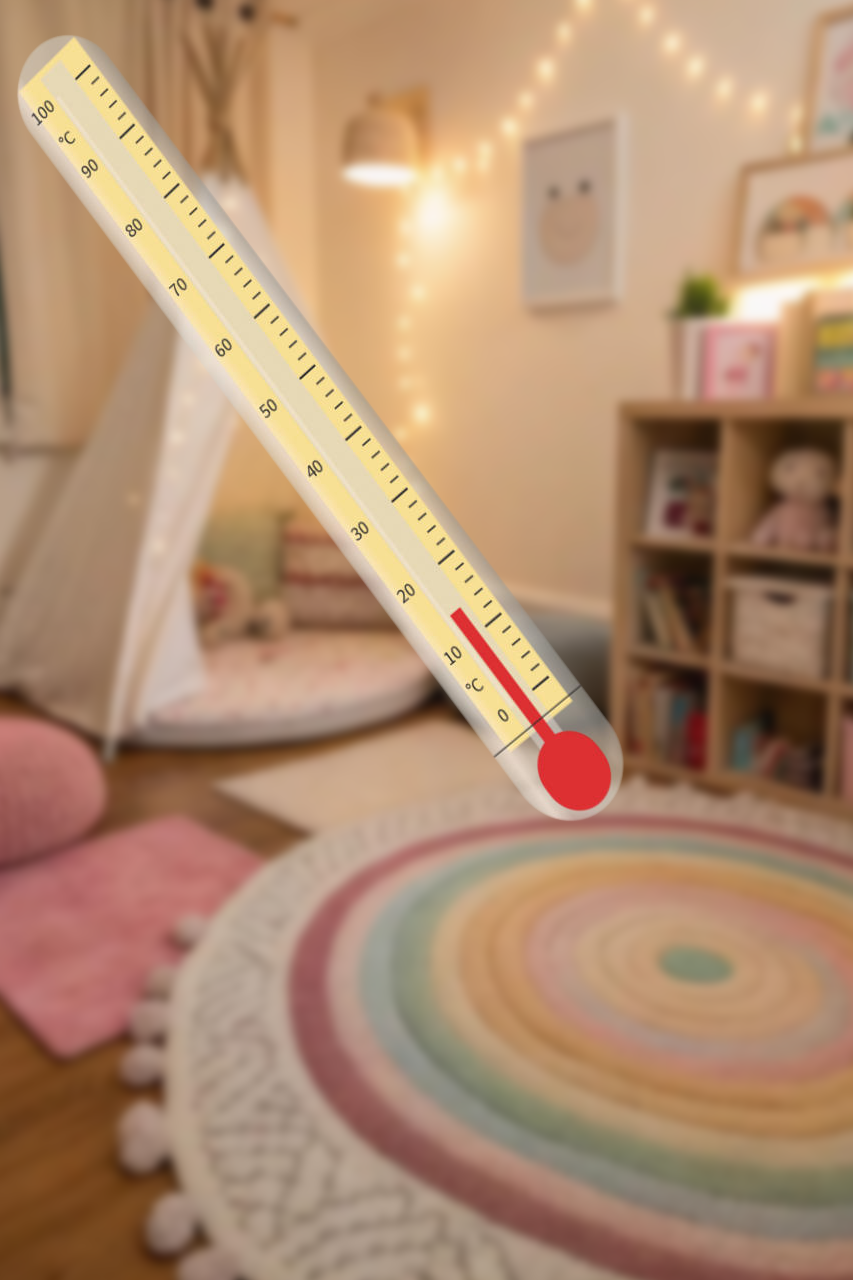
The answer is 14,°C
